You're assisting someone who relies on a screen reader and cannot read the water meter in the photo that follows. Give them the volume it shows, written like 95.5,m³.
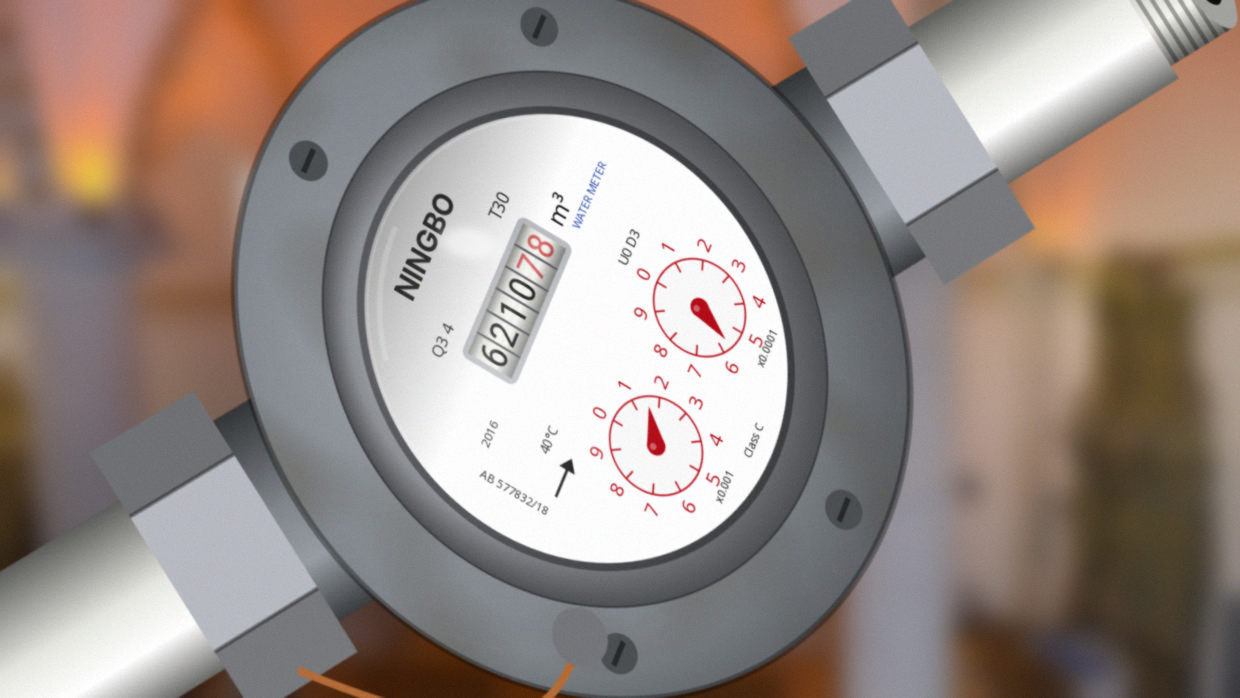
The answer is 6210.7815,m³
